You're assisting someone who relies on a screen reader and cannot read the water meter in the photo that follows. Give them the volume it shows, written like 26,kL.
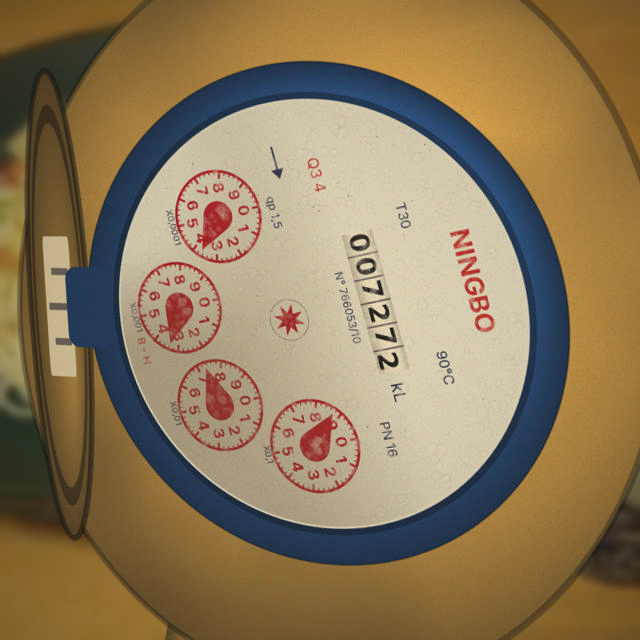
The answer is 7271.8733,kL
